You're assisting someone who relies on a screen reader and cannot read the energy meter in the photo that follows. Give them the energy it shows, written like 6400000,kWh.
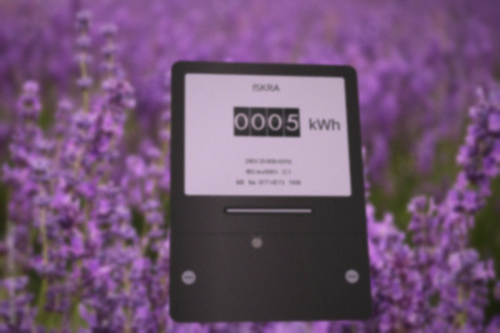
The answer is 5,kWh
